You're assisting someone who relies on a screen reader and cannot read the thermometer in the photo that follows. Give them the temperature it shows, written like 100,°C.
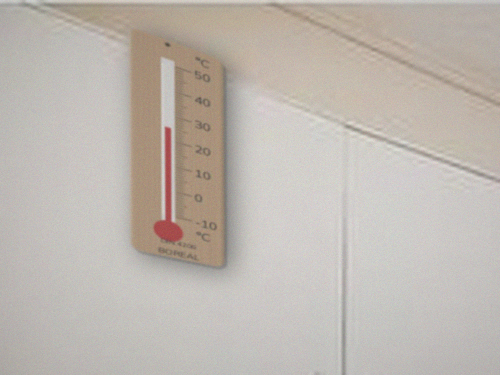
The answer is 25,°C
